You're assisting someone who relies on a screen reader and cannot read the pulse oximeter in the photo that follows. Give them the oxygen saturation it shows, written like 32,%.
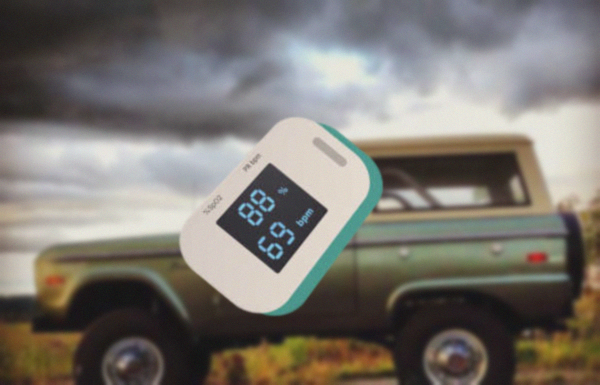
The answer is 88,%
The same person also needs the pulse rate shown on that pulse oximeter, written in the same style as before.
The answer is 69,bpm
